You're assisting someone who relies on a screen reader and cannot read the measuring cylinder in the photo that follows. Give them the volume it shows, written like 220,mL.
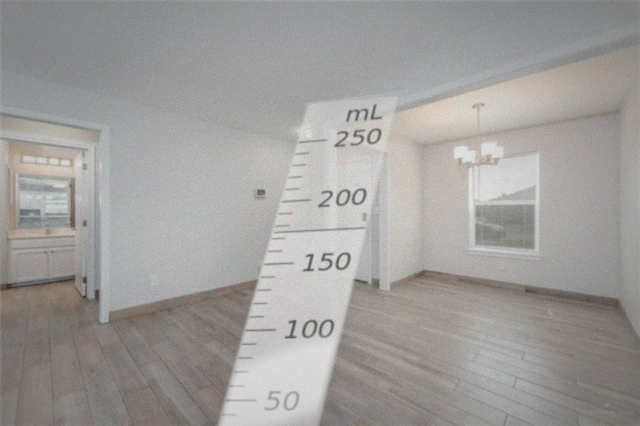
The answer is 175,mL
